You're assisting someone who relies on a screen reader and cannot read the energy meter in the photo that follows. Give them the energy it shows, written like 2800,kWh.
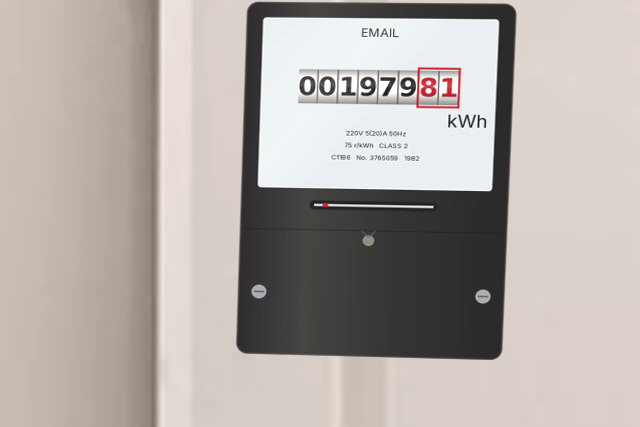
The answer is 1979.81,kWh
